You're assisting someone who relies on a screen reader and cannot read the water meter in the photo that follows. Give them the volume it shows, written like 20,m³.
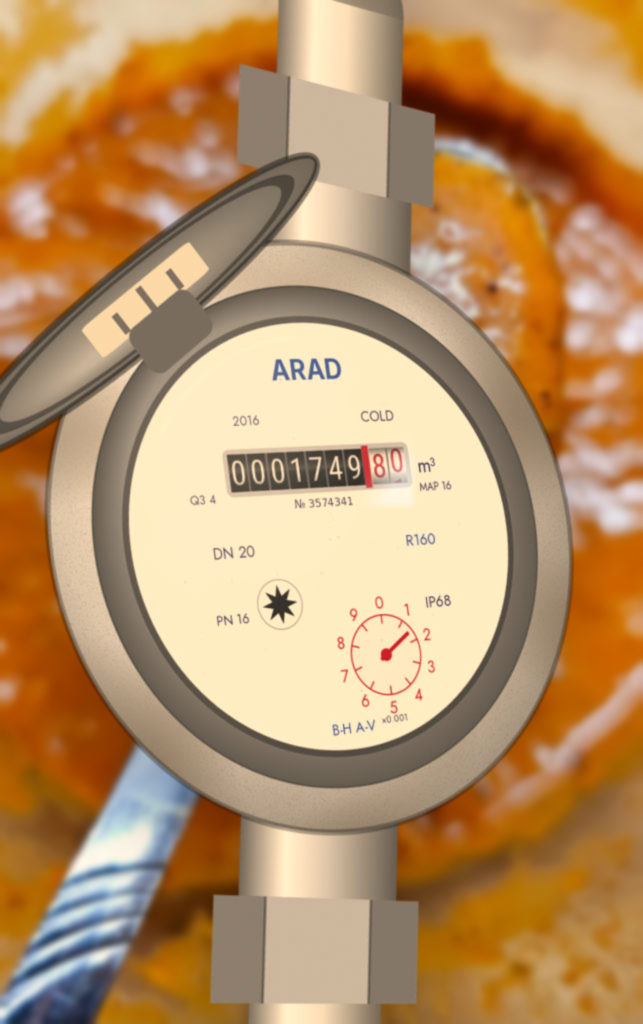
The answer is 1749.801,m³
